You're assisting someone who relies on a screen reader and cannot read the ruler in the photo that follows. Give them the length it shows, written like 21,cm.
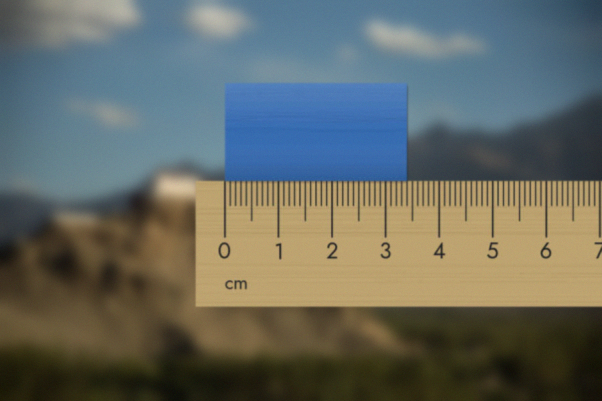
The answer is 3.4,cm
